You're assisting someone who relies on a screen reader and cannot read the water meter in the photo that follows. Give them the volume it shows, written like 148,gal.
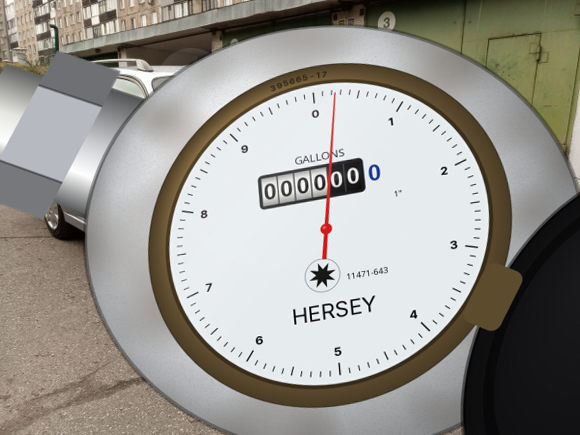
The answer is 0.2,gal
